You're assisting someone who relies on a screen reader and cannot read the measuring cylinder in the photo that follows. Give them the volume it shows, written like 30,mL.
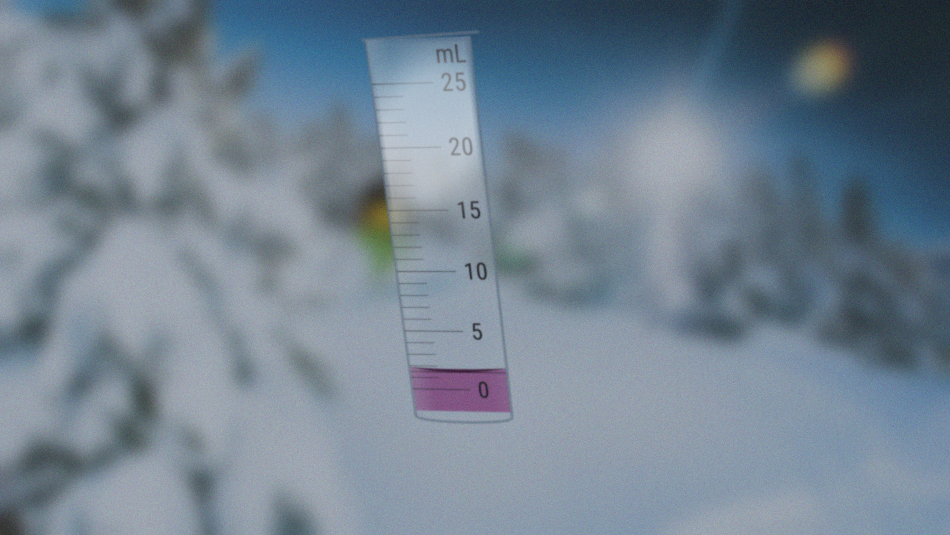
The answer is 1.5,mL
